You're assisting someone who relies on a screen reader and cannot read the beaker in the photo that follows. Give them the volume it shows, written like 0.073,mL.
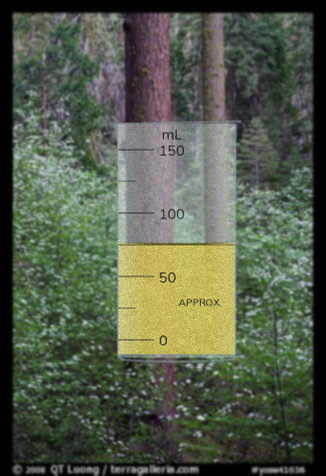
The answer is 75,mL
